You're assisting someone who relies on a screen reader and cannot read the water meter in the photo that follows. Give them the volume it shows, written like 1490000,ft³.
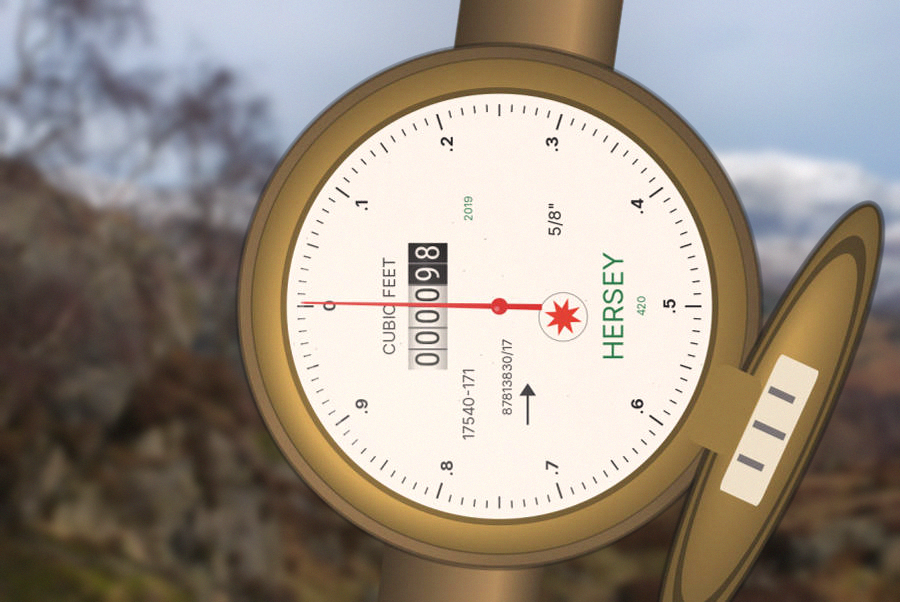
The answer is 98.00,ft³
